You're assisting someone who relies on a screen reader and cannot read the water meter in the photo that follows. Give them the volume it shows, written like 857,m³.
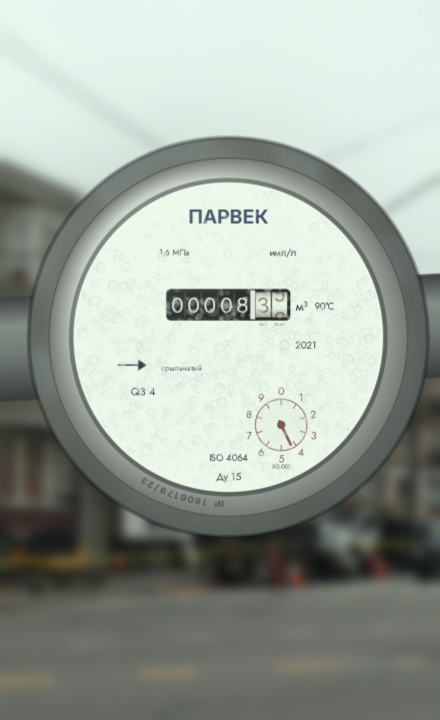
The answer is 8.354,m³
